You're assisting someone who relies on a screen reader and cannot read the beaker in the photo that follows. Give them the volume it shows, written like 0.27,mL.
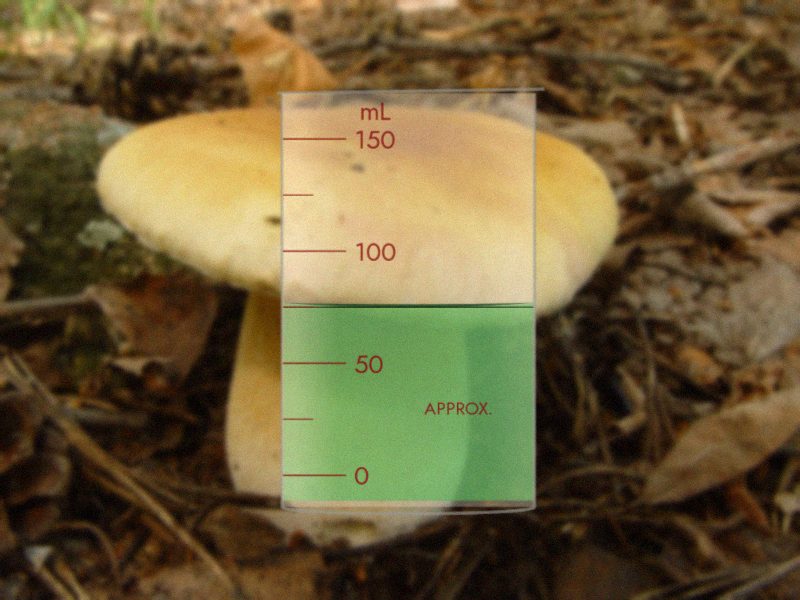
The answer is 75,mL
